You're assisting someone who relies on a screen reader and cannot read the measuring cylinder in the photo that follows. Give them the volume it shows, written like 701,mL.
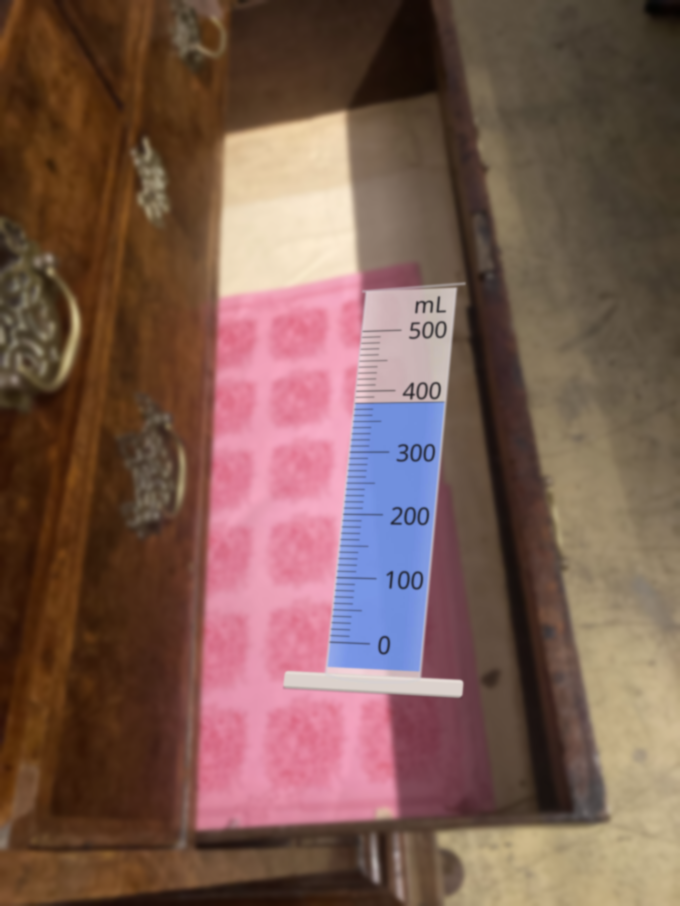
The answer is 380,mL
